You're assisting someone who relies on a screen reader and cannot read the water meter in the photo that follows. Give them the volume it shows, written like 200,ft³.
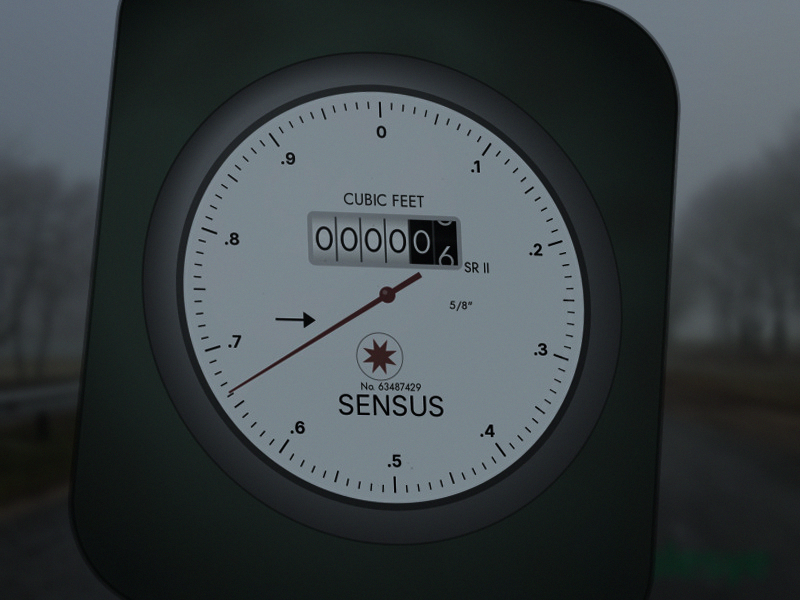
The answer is 5.66,ft³
